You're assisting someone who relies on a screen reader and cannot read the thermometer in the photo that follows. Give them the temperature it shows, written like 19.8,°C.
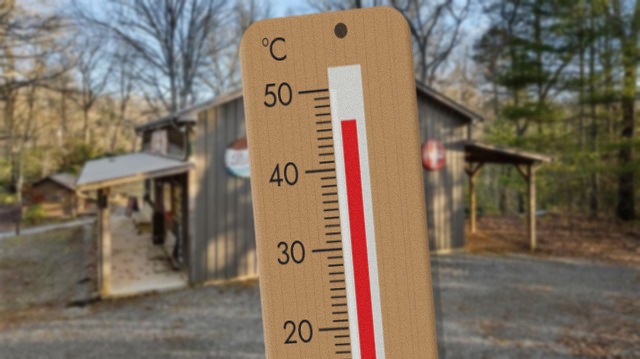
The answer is 46,°C
